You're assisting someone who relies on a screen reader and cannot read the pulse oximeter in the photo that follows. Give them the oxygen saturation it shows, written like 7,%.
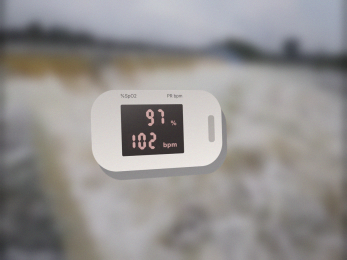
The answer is 97,%
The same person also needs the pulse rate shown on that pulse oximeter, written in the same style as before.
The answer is 102,bpm
